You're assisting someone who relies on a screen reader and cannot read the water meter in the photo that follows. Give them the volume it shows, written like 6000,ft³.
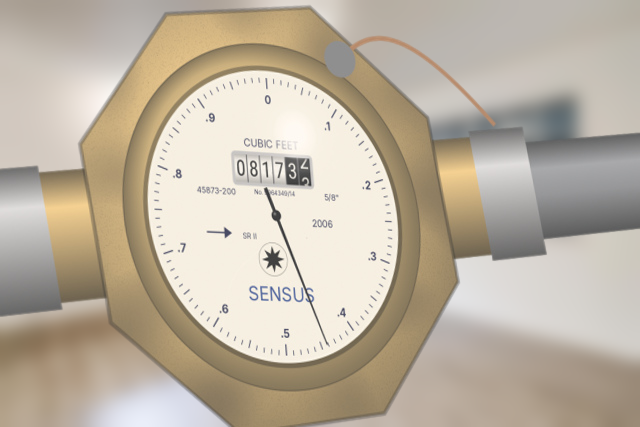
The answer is 81732.44,ft³
